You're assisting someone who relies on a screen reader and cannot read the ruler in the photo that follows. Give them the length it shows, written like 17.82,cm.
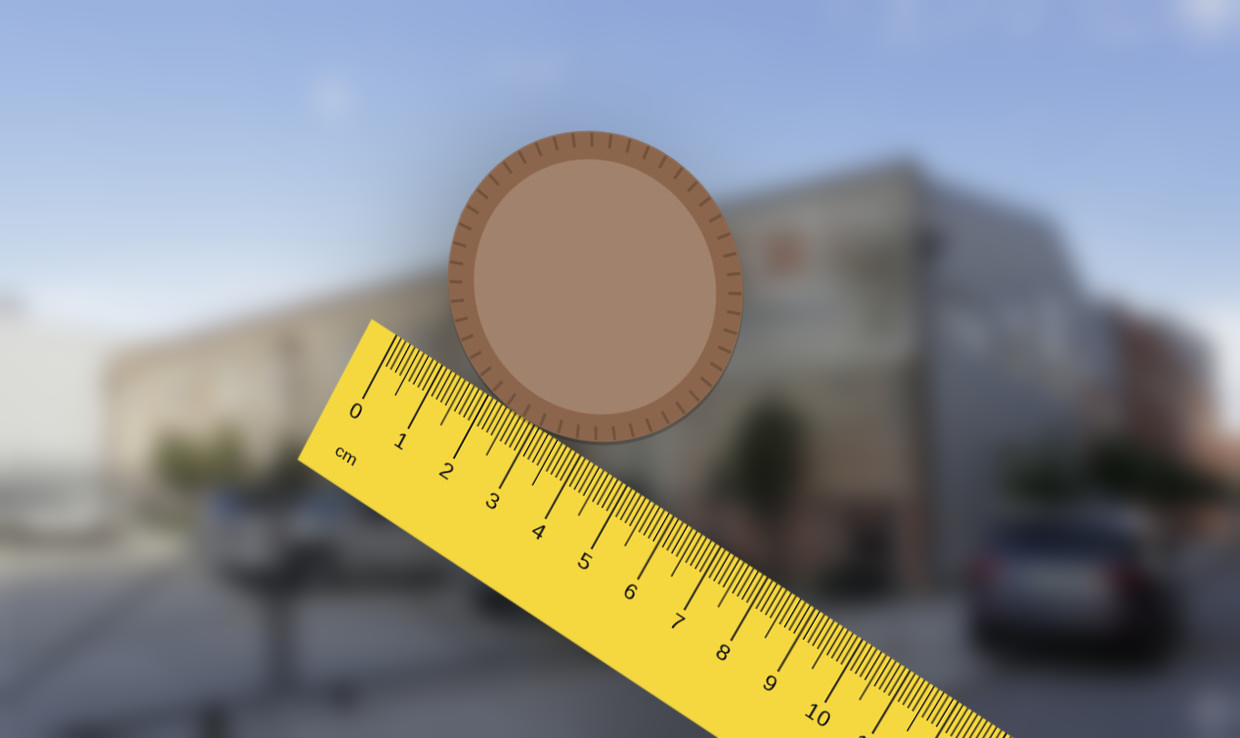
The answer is 5.5,cm
